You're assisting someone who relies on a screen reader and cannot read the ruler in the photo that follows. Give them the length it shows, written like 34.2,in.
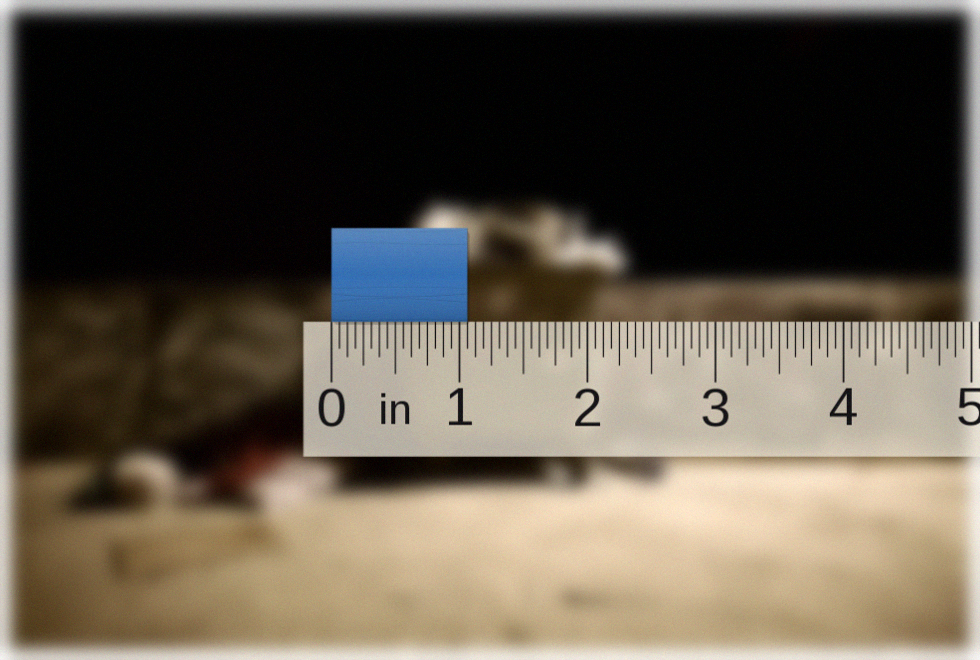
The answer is 1.0625,in
